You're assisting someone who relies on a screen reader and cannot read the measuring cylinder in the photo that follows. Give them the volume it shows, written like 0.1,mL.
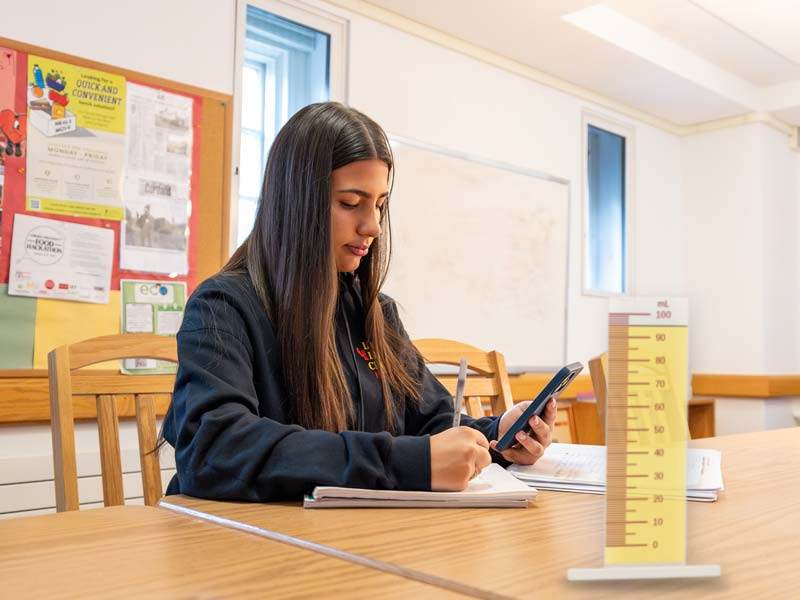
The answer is 95,mL
